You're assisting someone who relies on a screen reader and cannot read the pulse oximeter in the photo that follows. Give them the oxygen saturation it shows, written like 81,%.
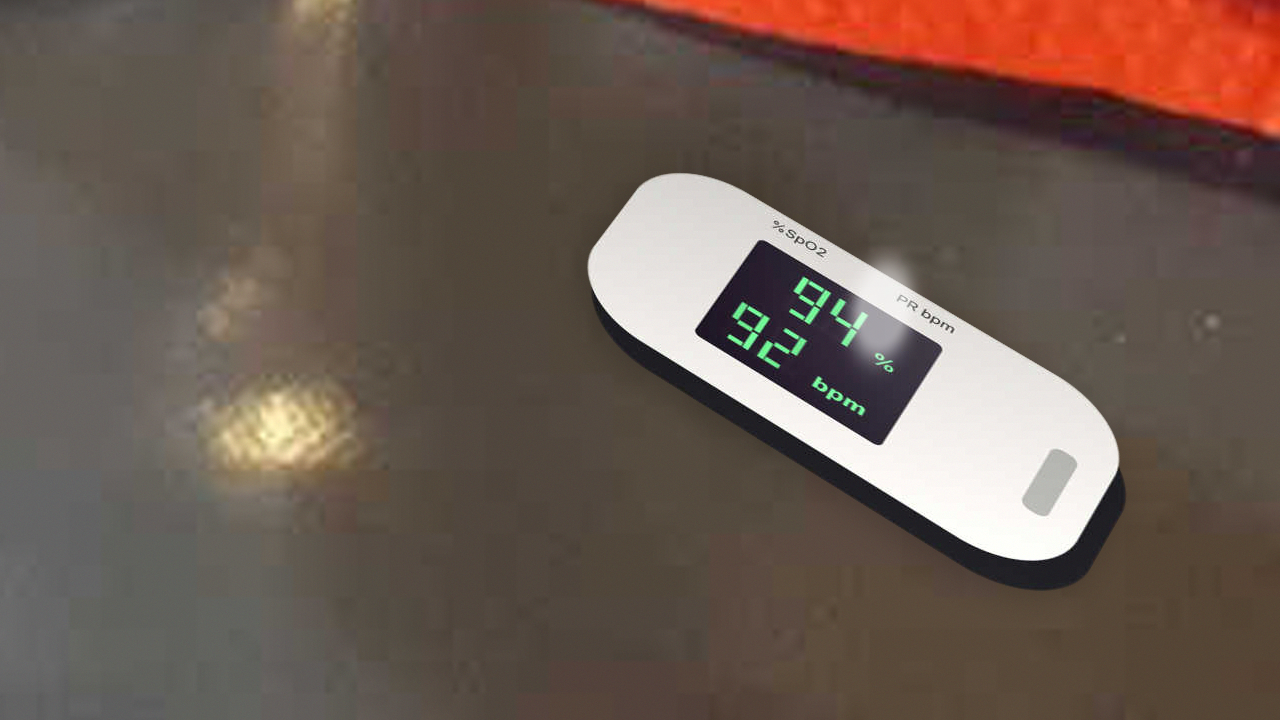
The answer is 94,%
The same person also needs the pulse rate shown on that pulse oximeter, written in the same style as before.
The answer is 92,bpm
